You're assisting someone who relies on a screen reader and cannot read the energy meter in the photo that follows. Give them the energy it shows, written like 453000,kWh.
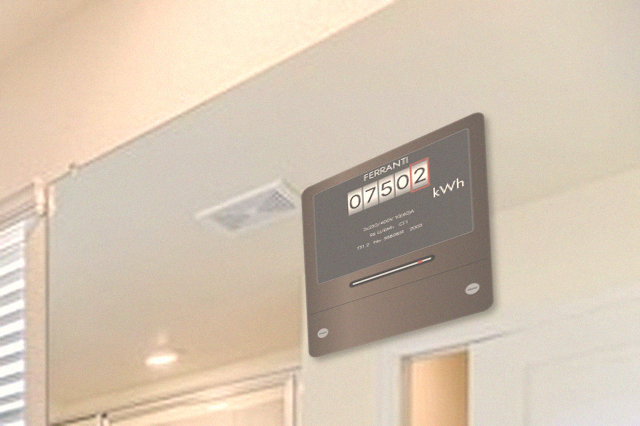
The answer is 750.2,kWh
